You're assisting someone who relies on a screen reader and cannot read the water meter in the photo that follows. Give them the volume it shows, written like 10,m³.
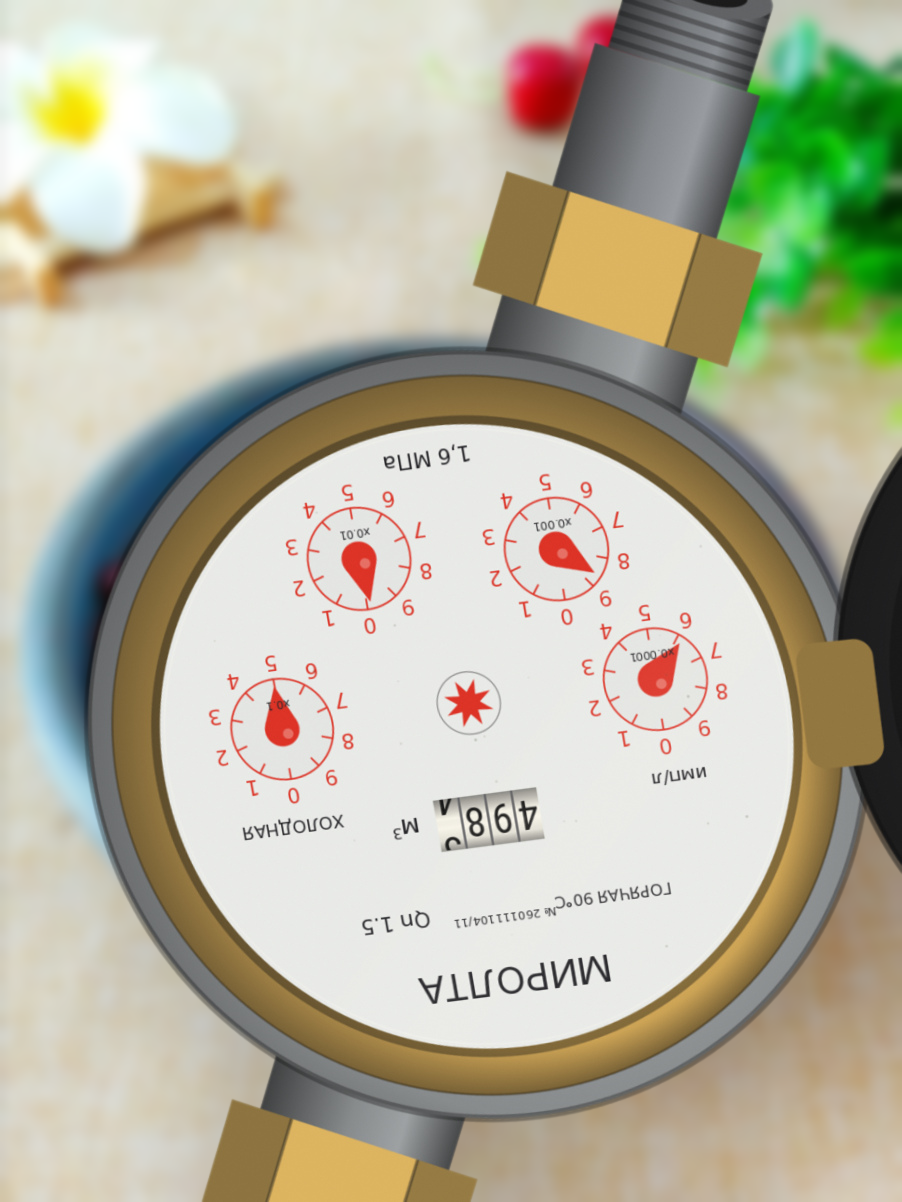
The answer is 4983.4986,m³
